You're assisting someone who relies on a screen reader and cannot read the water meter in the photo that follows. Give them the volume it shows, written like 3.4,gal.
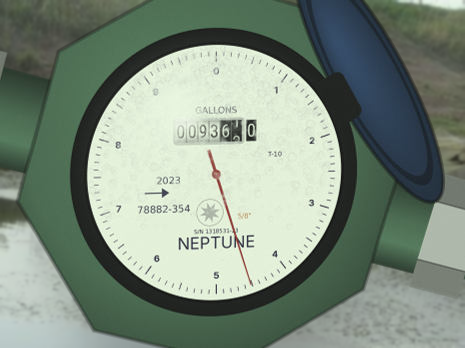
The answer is 93614.5,gal
